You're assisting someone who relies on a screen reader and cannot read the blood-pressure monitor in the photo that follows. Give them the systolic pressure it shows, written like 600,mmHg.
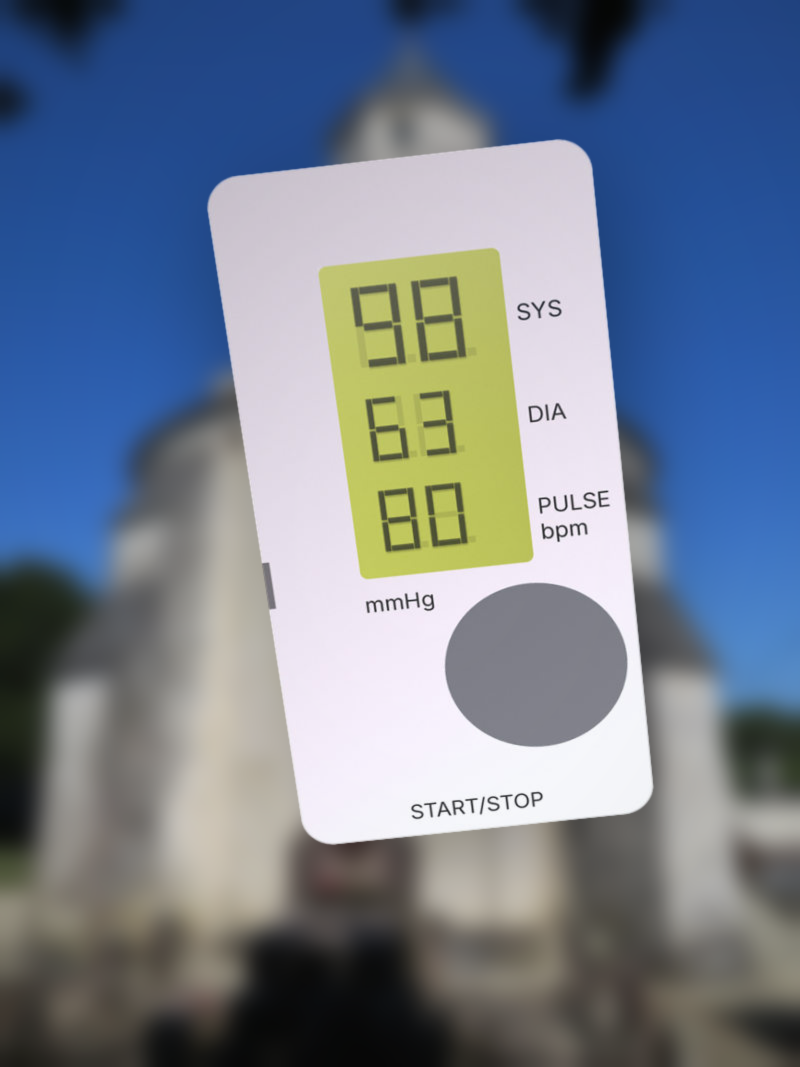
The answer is 98,mmHg
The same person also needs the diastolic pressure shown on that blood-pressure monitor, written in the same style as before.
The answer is 63,mmHg
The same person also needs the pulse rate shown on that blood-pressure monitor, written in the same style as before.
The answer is 80,bpm
